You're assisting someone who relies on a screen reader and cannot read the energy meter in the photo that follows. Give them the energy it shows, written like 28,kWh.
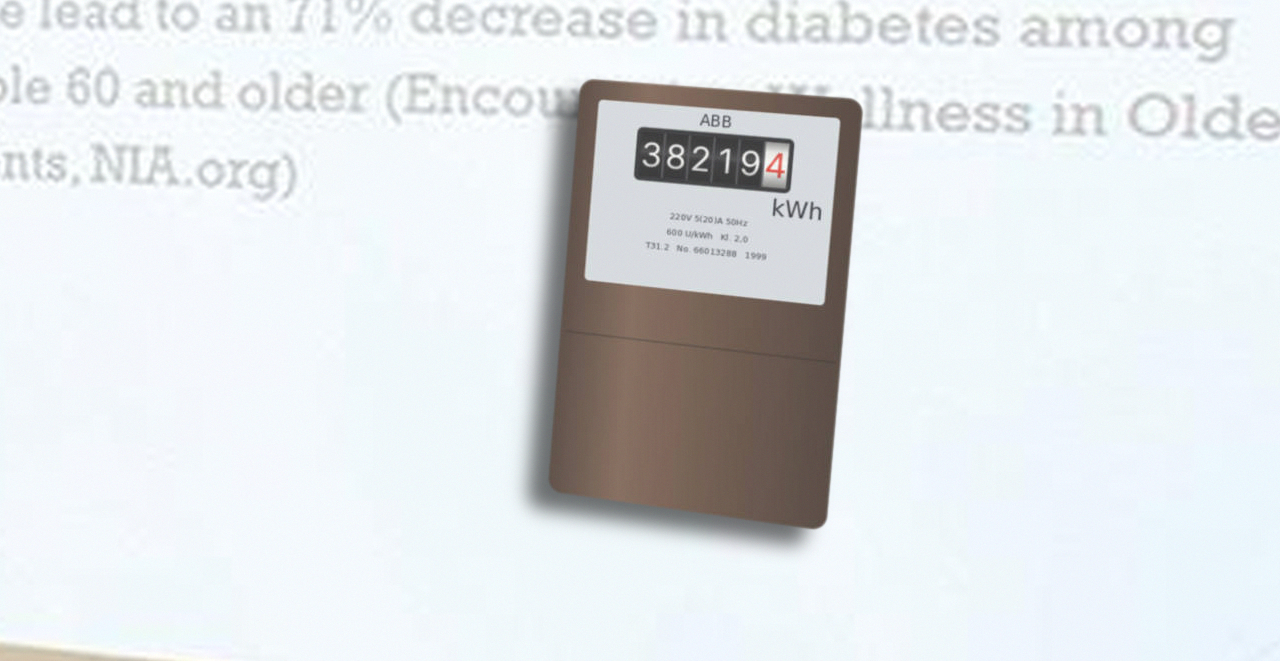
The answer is 38219.4,kWh
